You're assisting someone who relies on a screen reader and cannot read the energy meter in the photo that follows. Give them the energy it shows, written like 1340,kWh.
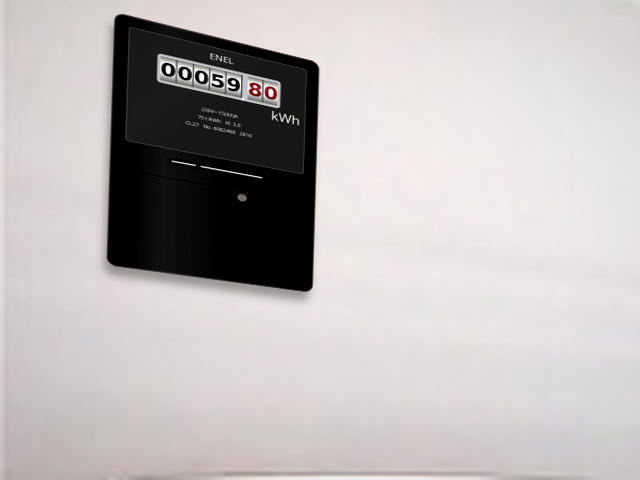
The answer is 59.80,kWh
